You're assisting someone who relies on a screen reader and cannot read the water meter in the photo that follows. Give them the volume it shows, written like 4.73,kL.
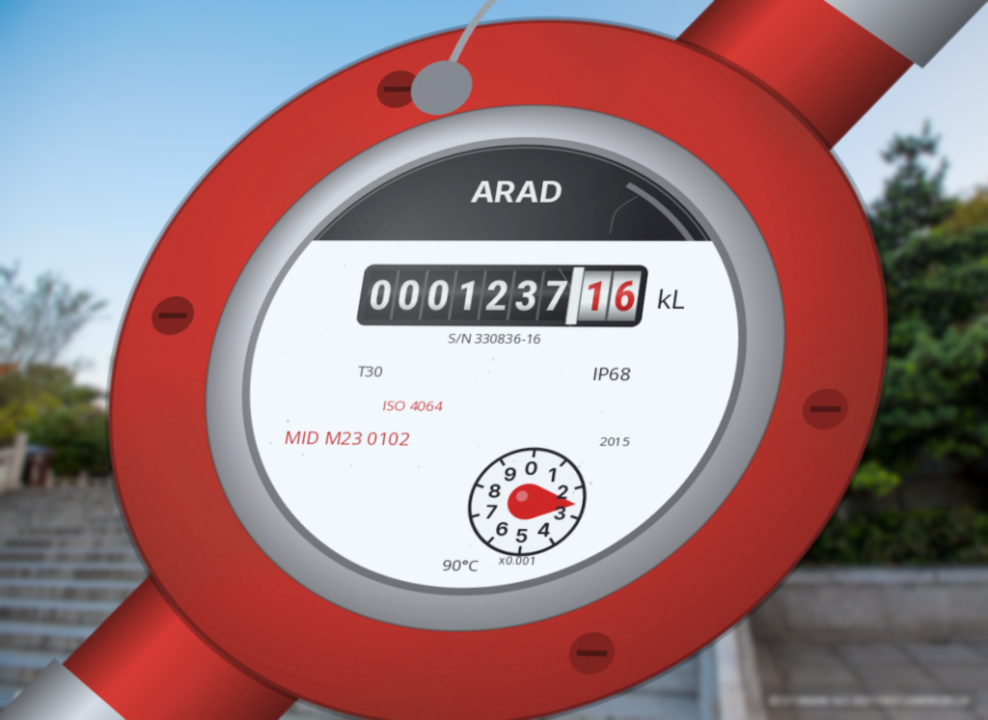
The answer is 1237.162,kL
